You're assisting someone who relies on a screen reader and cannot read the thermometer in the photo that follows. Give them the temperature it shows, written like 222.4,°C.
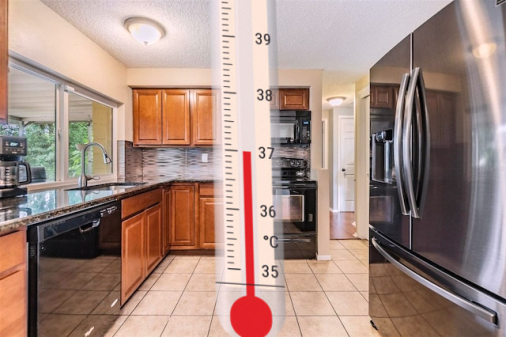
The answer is 37,°C
